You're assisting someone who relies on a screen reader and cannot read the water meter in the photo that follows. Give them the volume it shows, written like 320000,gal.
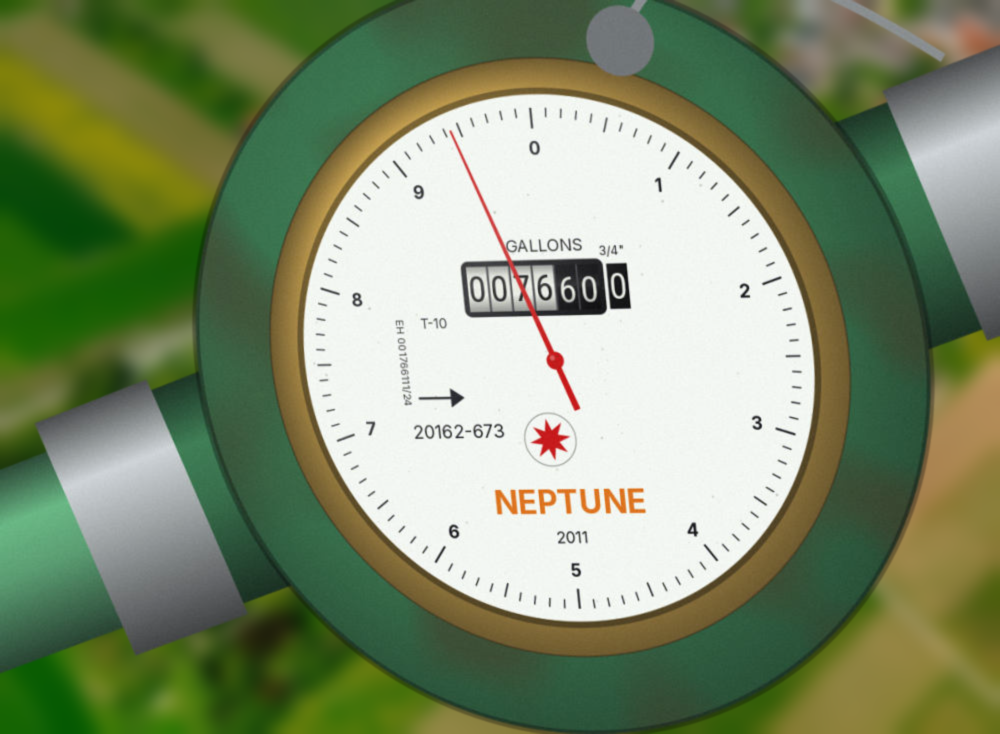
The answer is 76599.4,gal
